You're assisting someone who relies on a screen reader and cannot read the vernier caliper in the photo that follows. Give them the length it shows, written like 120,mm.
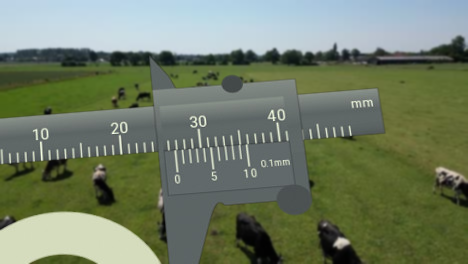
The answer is 26.8,mm
